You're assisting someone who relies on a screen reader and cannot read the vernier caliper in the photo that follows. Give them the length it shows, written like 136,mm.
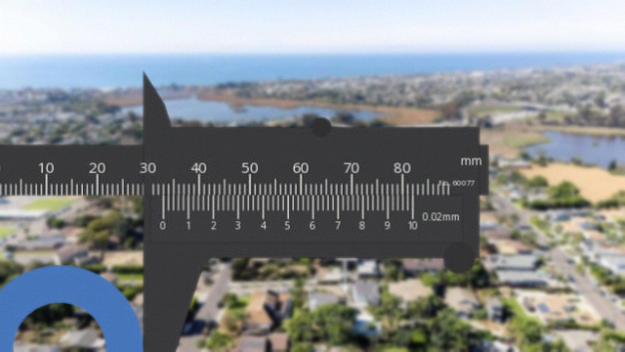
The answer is 33.0,mm
